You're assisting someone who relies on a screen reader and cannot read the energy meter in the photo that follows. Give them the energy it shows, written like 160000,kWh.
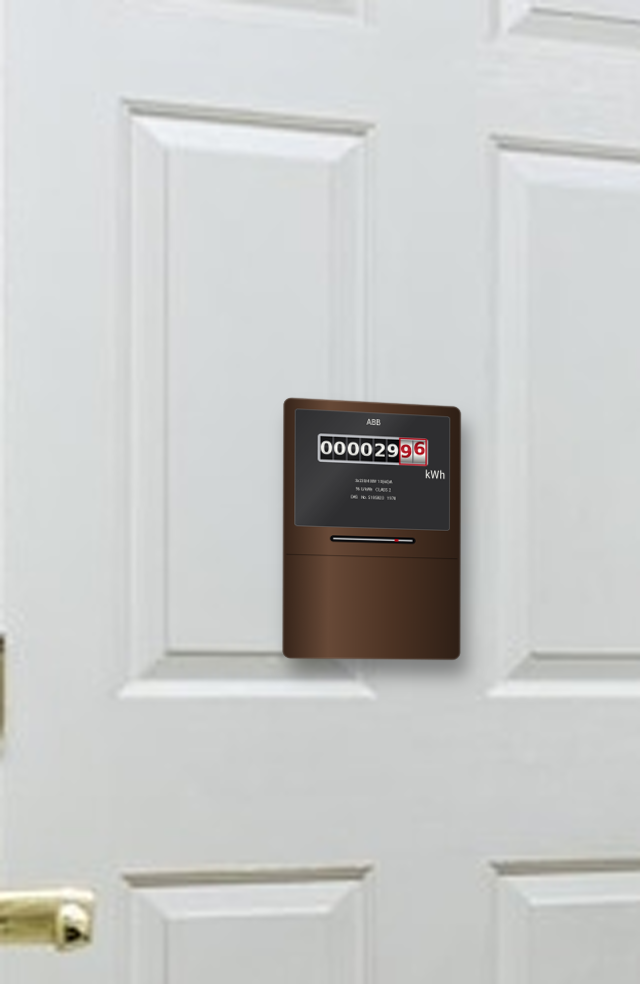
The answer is 29.96,kWh
